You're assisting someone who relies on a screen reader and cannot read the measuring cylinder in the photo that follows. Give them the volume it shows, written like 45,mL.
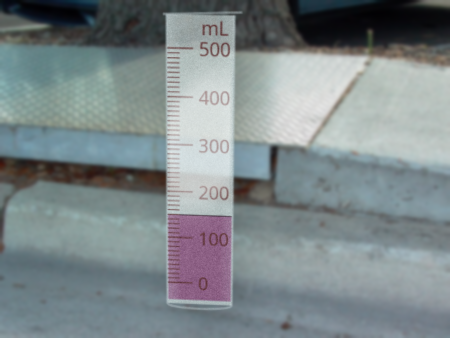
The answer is 150,mL
